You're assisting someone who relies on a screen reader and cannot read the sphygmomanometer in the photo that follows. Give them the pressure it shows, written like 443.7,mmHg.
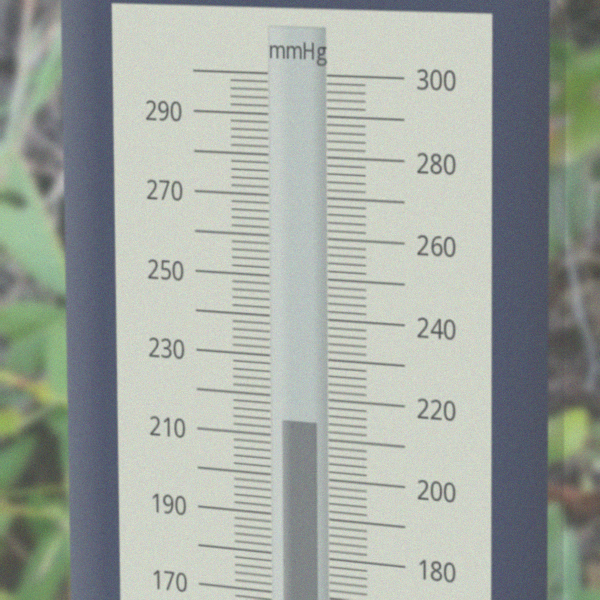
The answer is 214,mmHg
